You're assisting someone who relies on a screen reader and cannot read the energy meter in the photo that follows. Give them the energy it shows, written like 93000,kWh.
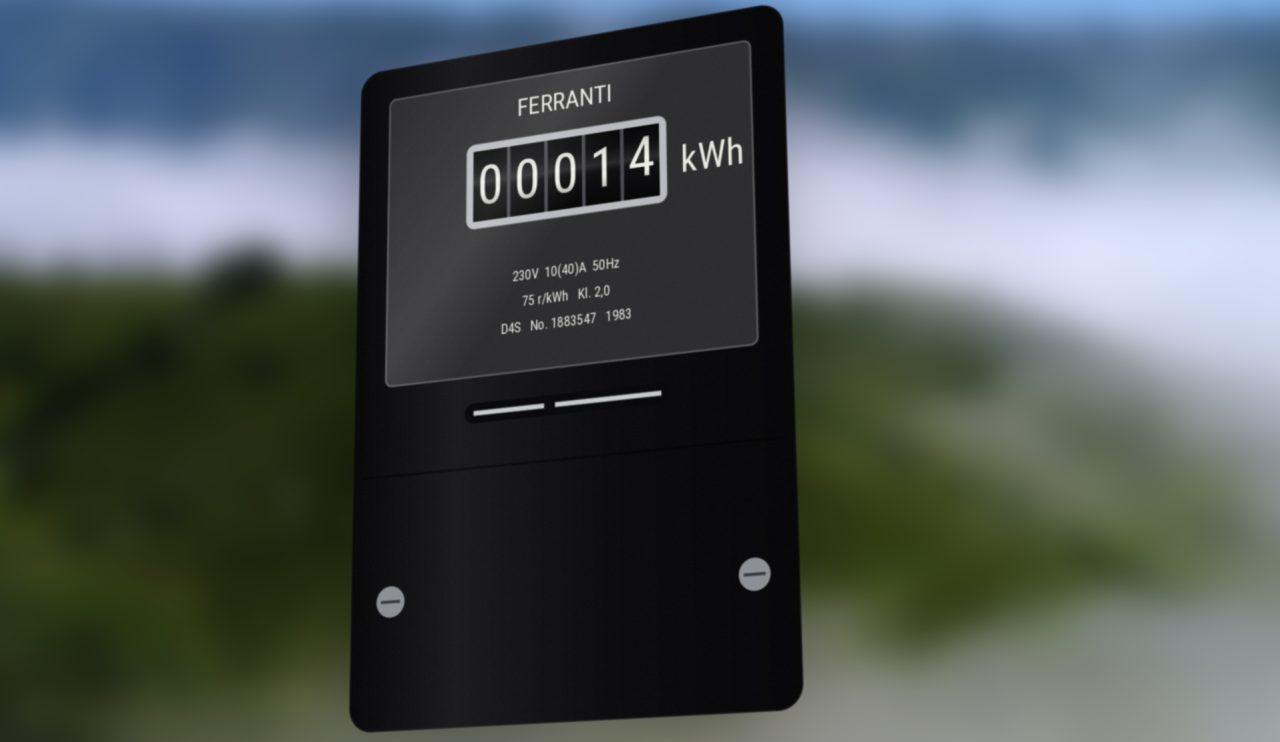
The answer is 14,kWh
